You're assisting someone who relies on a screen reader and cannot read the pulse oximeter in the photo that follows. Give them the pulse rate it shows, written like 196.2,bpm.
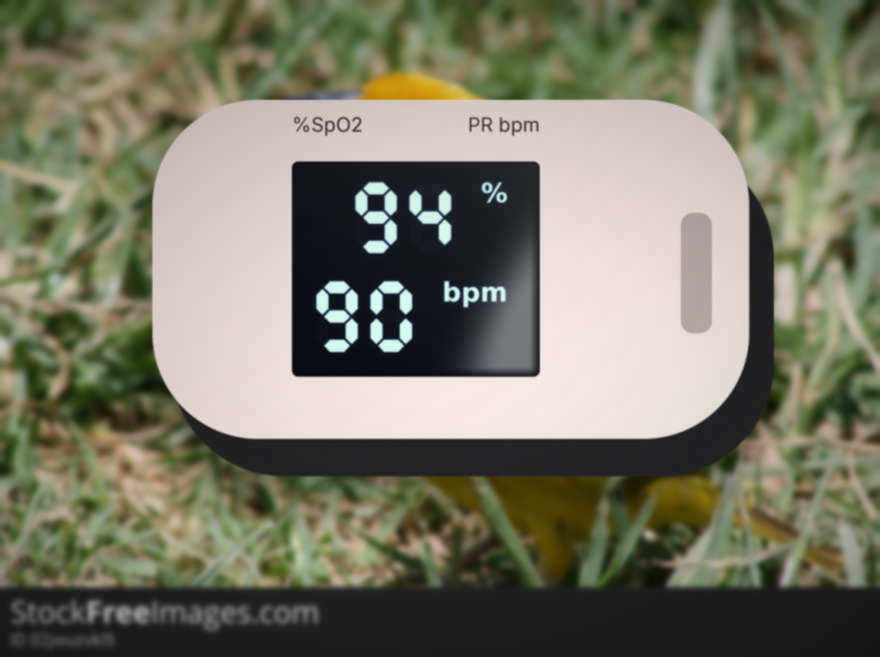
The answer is 90,bpm
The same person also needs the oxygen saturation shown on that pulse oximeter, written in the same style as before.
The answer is 94,%
